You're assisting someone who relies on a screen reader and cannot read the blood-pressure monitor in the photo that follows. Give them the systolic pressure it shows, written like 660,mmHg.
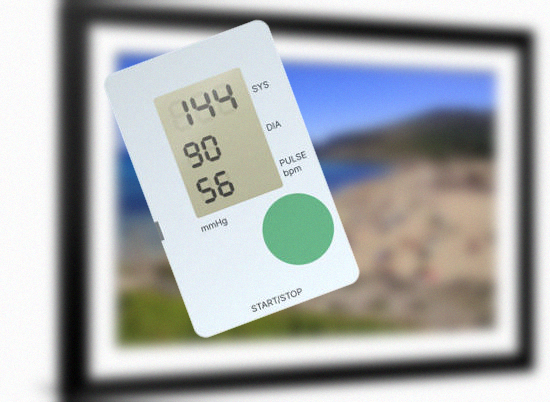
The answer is 144,mmHg
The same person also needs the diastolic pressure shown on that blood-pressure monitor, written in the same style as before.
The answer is 90,mmHg
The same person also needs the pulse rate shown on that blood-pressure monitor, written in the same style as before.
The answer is 56,bpm
